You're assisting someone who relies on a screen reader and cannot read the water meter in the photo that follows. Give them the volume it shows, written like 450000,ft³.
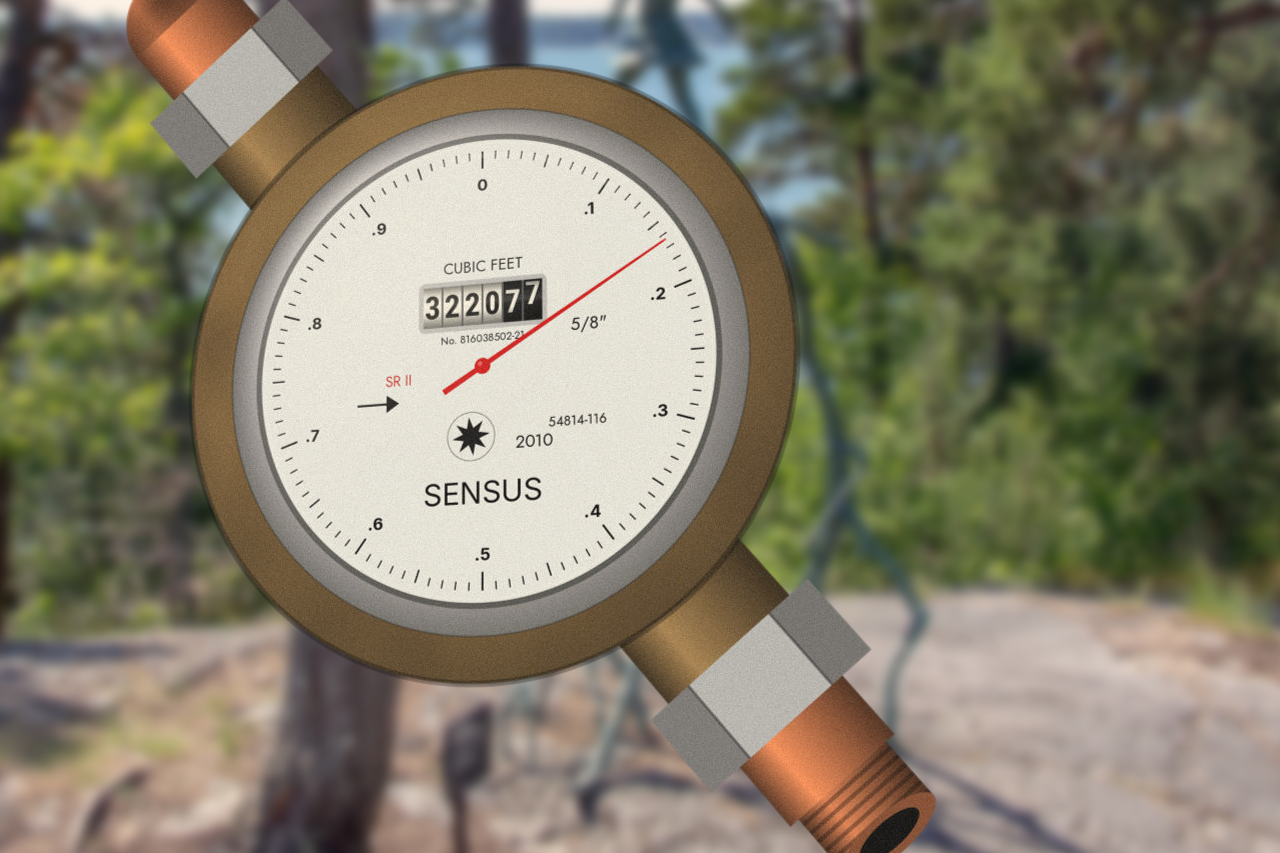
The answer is 322077.16,ft³
